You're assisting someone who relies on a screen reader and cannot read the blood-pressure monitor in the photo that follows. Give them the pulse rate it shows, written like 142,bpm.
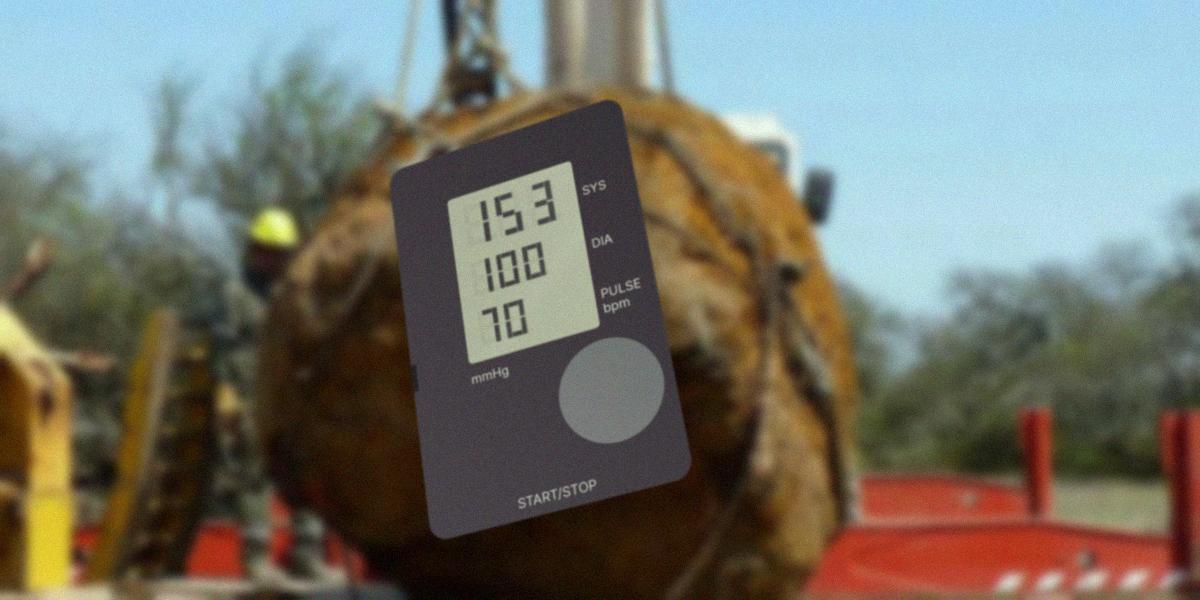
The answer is 70,bpm
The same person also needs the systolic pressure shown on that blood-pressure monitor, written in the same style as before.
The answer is 153,mmHg
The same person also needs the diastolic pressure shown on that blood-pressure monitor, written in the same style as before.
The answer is 100,mmHg
